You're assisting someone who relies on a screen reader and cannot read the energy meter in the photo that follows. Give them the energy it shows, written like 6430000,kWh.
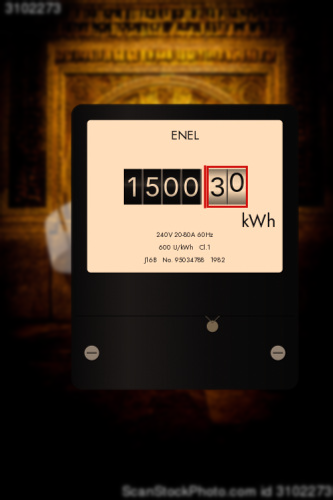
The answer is 1500.30,kWh
